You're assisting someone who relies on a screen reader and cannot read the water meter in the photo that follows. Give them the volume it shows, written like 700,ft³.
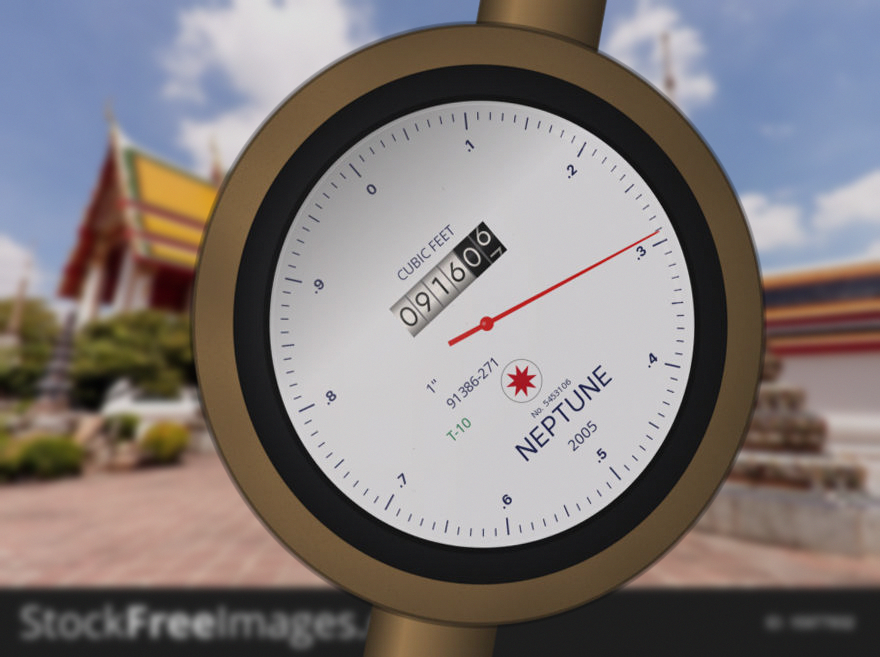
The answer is 91606.29,ft³
